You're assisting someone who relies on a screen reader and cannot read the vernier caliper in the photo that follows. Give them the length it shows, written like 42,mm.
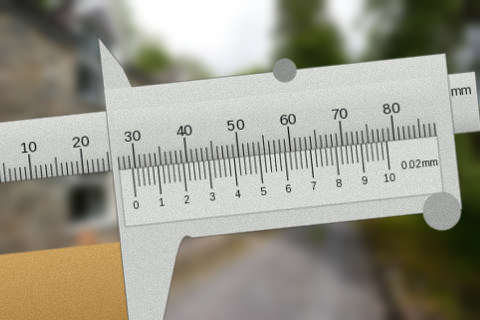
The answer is 29.5,mm
